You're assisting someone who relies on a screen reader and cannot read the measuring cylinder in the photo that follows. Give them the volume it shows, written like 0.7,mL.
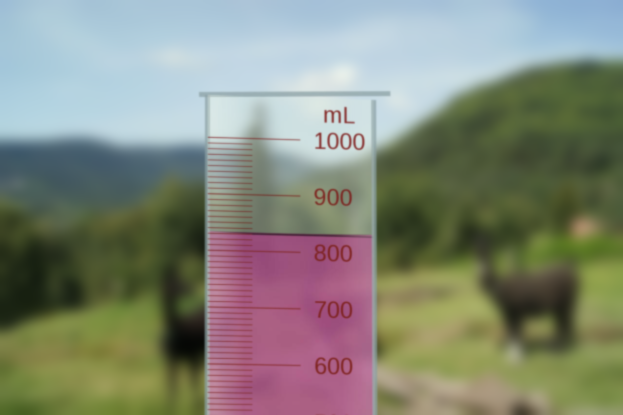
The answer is 830,mL
